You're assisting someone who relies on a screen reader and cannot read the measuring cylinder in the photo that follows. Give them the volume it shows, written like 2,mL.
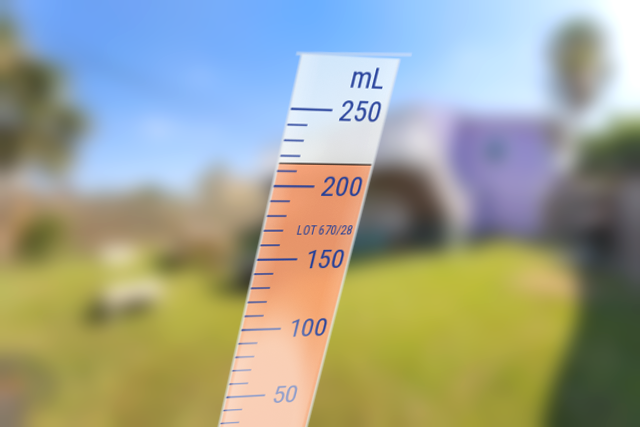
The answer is 215,mL
